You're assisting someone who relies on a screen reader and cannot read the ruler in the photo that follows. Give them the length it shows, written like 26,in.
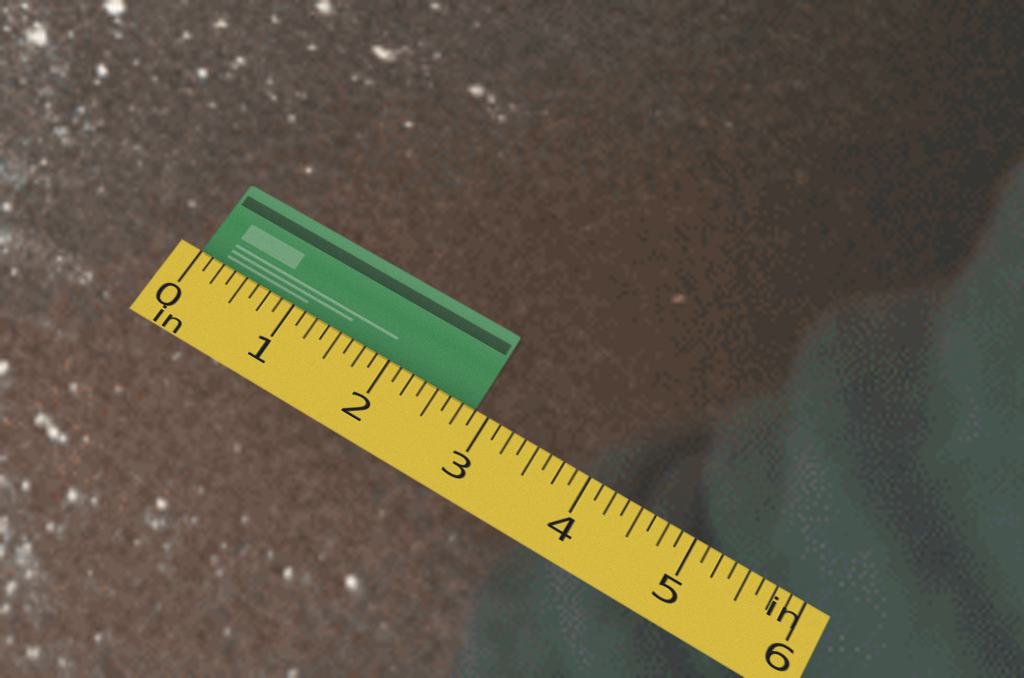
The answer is 2.875,in
